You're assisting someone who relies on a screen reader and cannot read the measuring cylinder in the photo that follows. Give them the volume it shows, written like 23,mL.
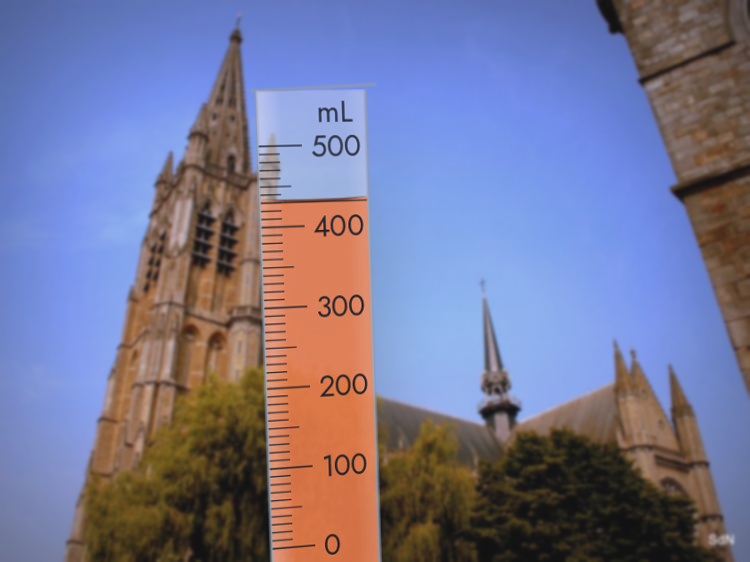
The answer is 430,mL
